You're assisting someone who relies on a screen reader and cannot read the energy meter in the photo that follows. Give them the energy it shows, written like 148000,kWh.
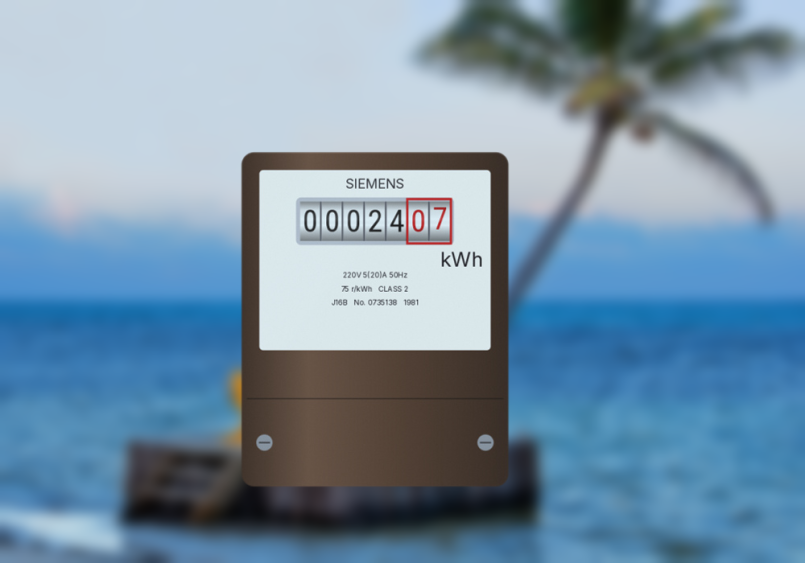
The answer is 24.07,kWh
